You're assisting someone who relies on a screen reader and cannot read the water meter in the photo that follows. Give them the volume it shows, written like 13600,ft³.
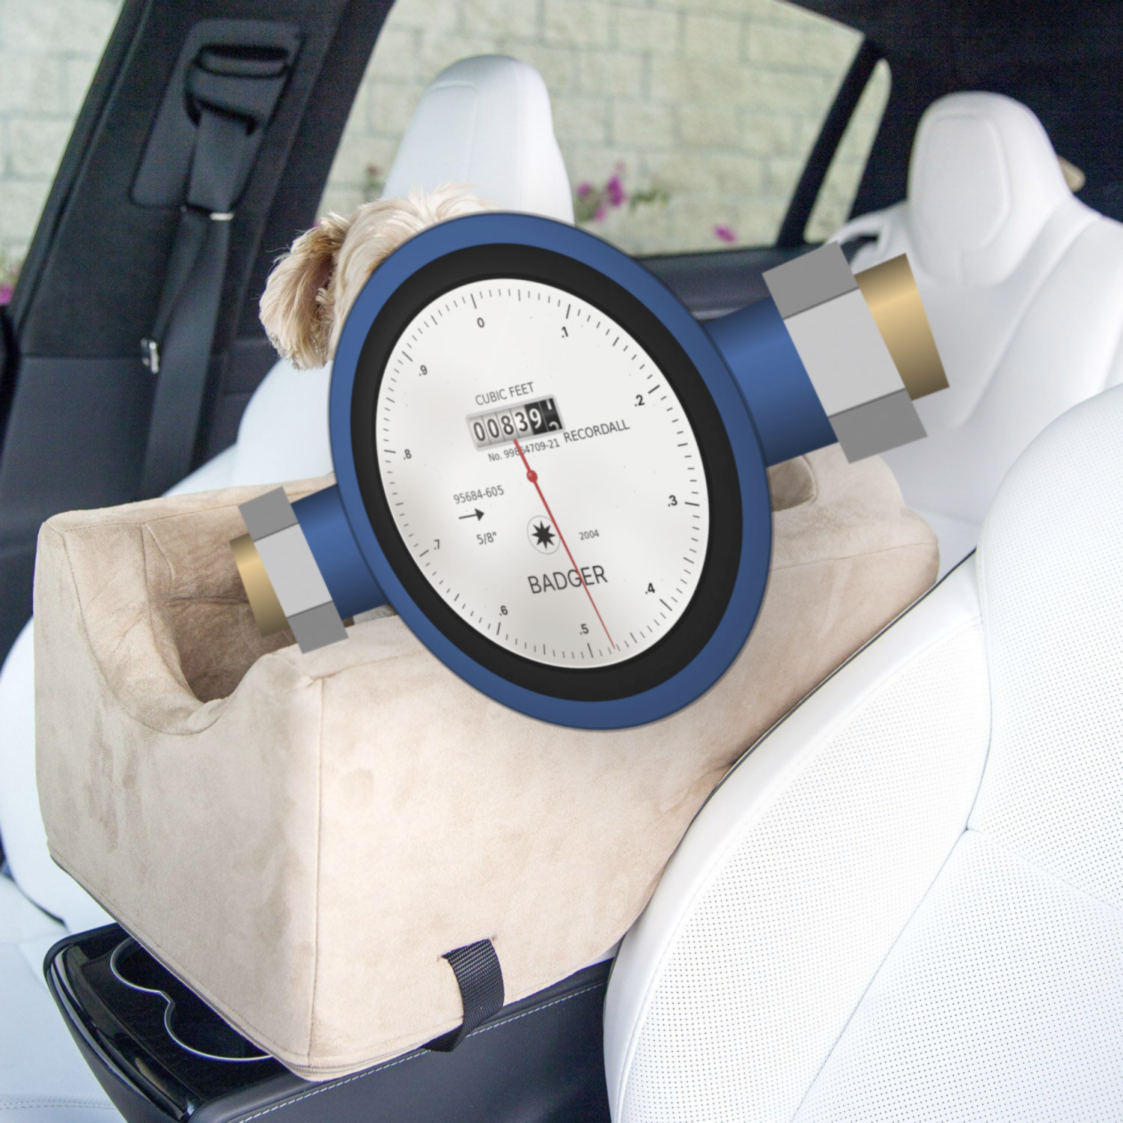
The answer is 8391.47,ft³
